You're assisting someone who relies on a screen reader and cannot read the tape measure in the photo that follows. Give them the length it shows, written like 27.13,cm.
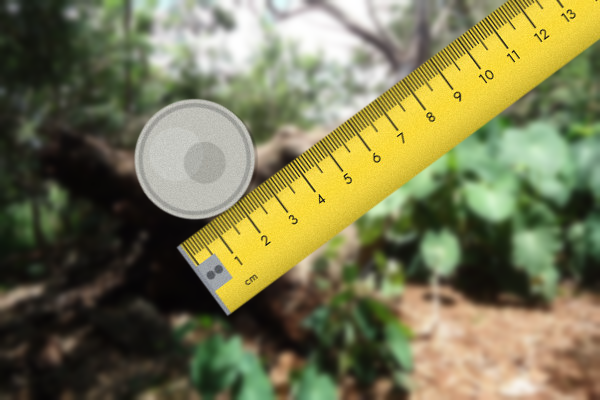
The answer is 3.5,cm
